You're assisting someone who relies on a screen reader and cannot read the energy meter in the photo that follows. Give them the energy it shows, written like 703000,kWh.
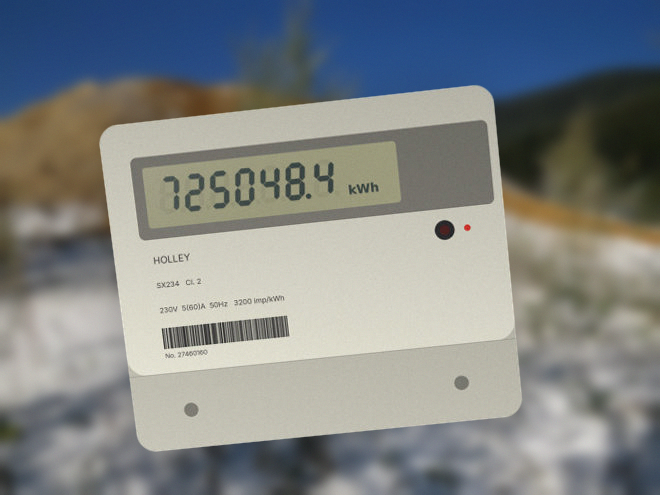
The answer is 725048.4,kWh
